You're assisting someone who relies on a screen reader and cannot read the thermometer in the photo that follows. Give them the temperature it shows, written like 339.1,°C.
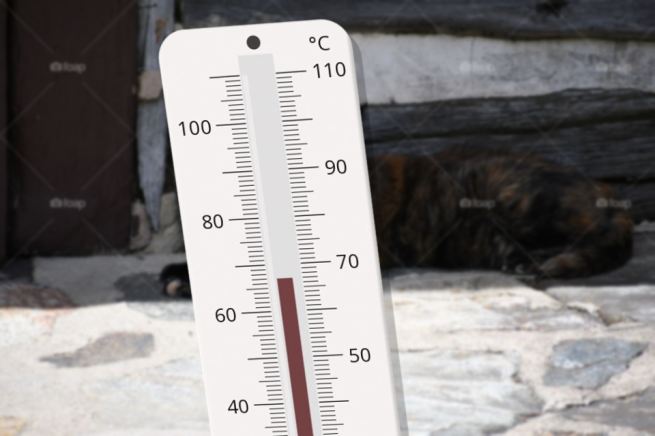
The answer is 67,°C
